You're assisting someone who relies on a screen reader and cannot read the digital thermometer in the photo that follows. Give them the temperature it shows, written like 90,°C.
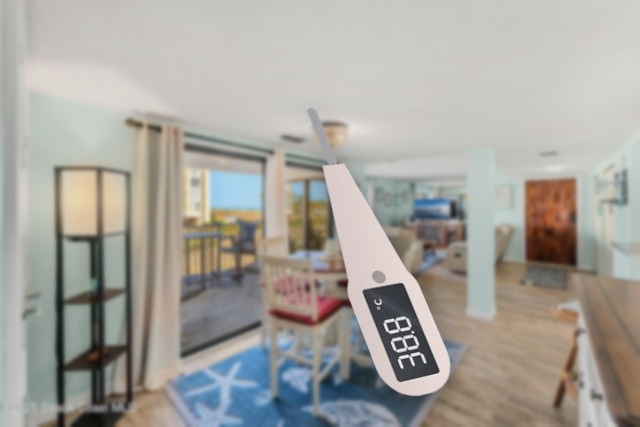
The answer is 38.8,°C
